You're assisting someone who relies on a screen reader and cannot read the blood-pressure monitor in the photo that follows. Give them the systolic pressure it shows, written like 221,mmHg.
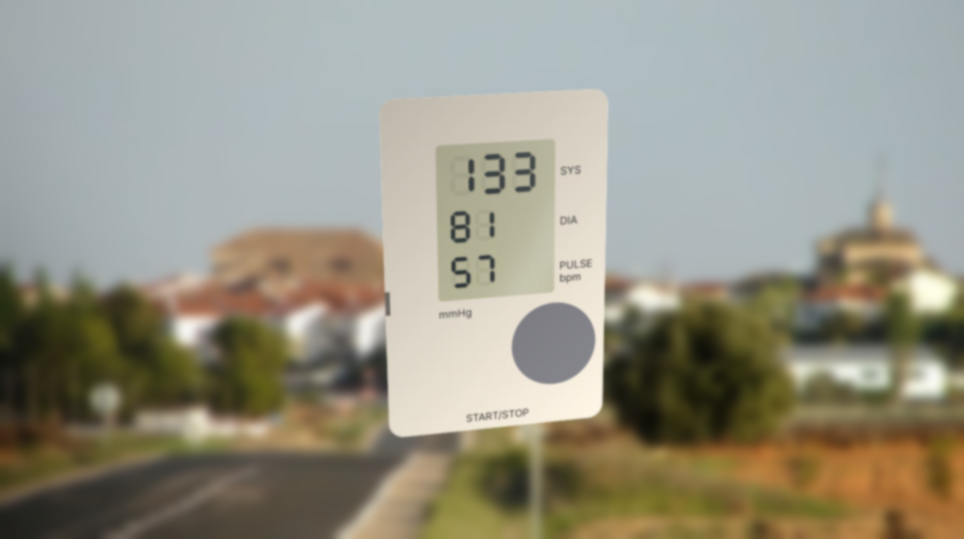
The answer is 133,mmHg
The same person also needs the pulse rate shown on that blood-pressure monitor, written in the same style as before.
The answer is 57,bpm
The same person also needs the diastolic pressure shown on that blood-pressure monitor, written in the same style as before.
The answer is 81,mmHg
